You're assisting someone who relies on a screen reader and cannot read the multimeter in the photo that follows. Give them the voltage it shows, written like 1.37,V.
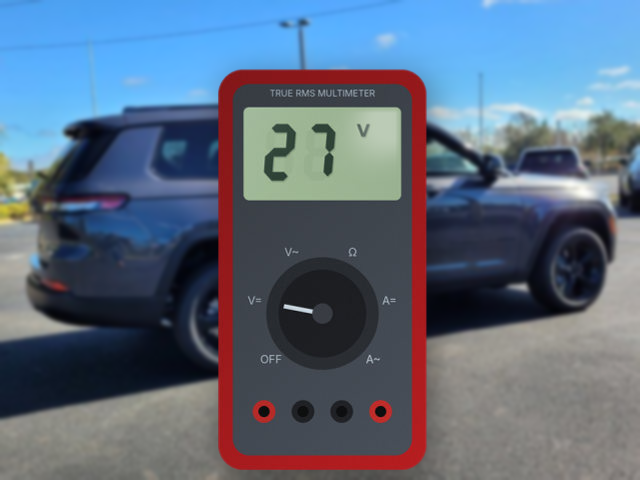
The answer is 27,V
